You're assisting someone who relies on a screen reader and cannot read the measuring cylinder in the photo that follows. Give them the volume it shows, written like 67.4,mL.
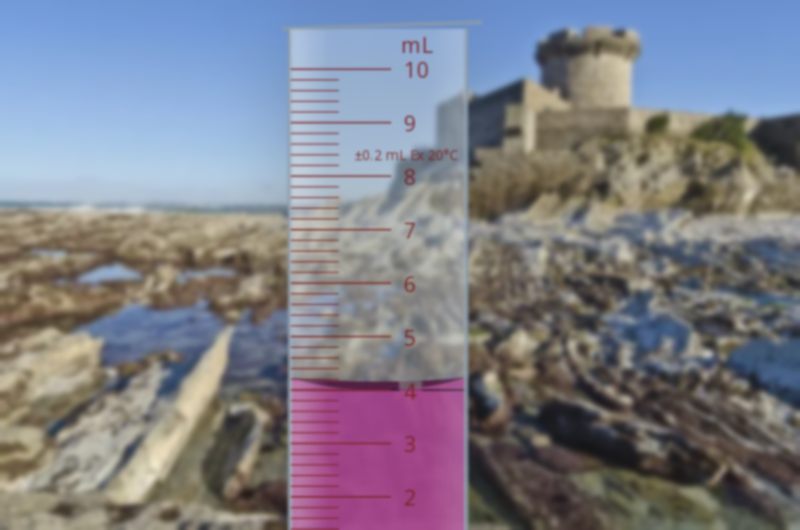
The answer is 4,mL
